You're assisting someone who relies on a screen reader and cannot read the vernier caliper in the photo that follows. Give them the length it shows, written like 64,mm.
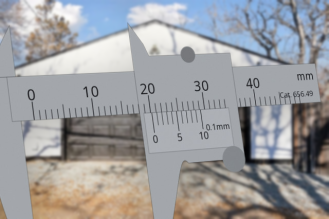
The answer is 20.2,mm
